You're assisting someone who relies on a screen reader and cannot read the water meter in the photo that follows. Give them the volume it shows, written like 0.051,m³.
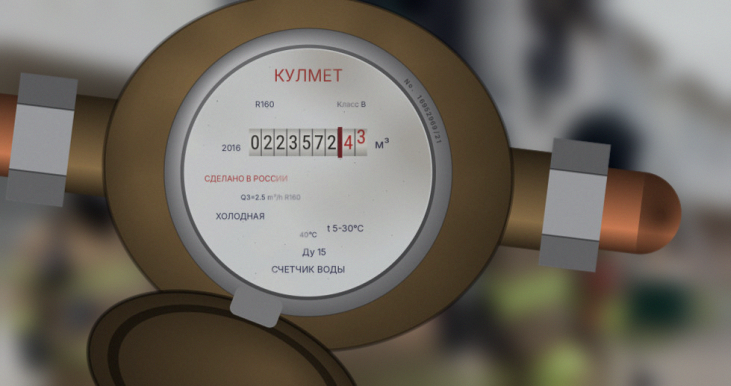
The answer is 223572.43,m³
